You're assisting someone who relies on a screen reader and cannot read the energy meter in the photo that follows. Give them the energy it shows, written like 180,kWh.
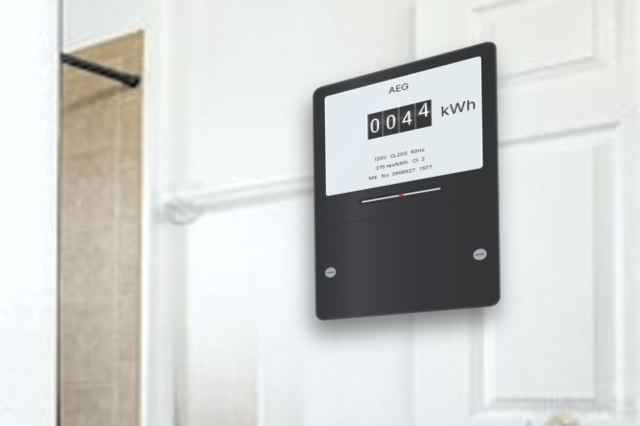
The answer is 44,kWh
